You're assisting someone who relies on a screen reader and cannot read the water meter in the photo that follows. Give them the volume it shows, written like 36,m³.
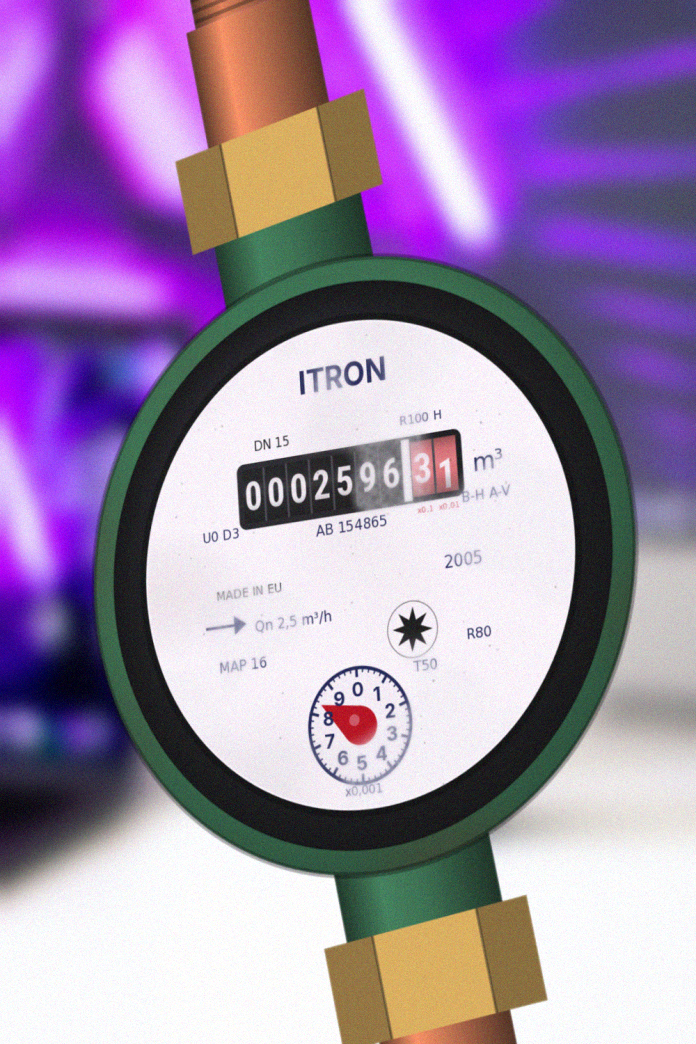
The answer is 2596.308,m³
